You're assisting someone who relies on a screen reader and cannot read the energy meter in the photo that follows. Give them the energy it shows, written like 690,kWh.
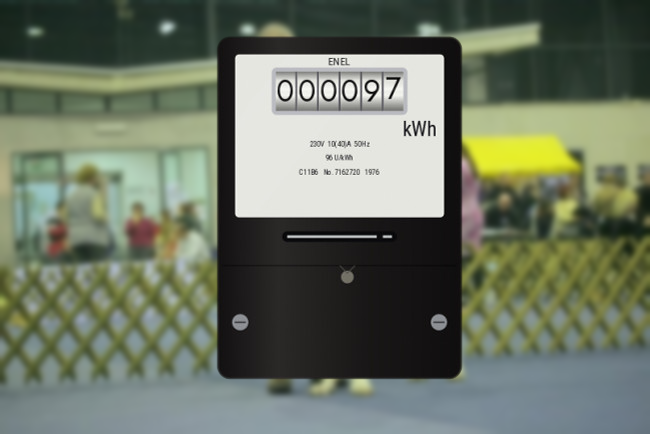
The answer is 97,kWh
